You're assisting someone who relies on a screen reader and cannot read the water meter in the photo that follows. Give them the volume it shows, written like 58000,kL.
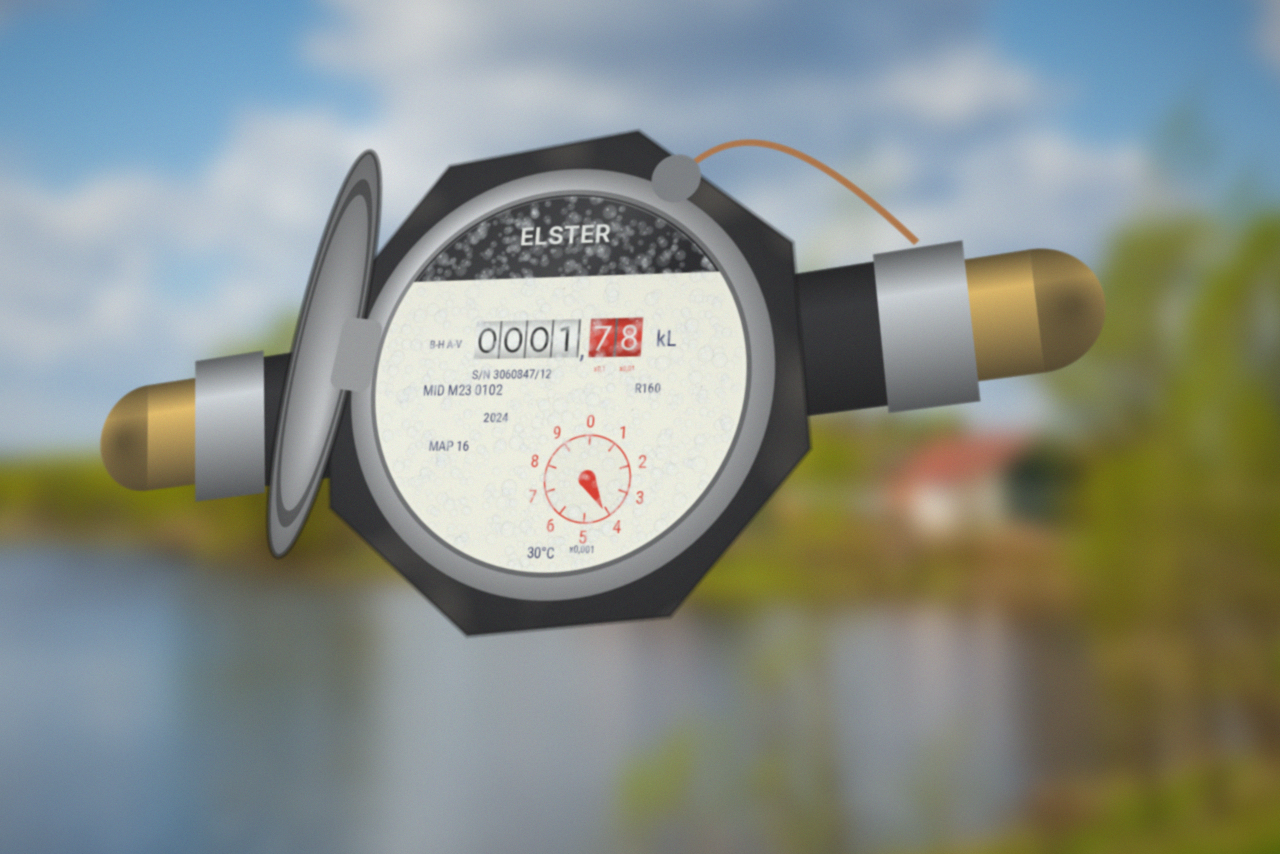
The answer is 1.784,kL
